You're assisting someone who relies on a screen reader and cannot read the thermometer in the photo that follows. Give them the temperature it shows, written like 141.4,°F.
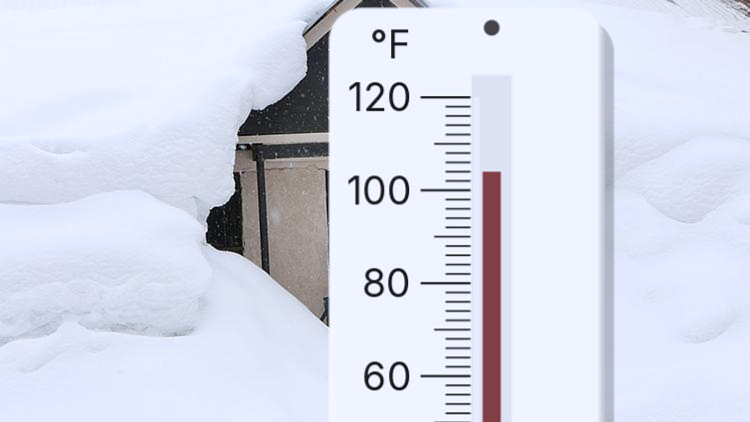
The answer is 104,°F
